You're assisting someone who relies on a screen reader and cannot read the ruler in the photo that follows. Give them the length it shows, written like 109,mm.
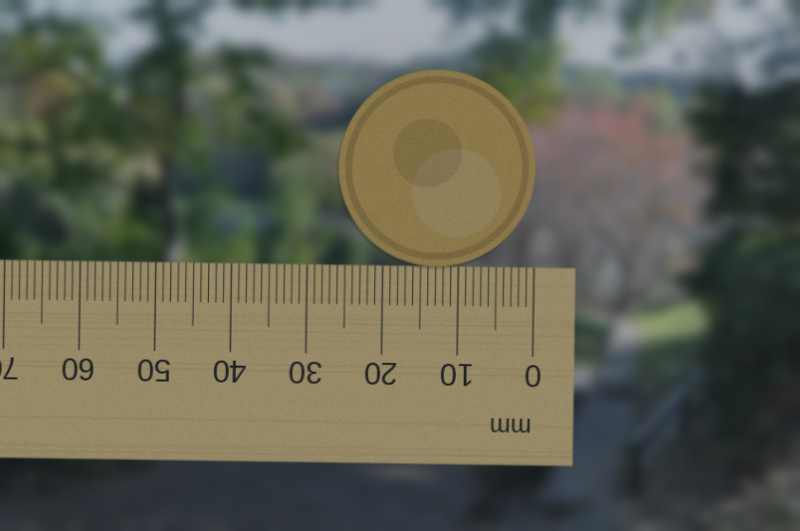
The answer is 26,mm
